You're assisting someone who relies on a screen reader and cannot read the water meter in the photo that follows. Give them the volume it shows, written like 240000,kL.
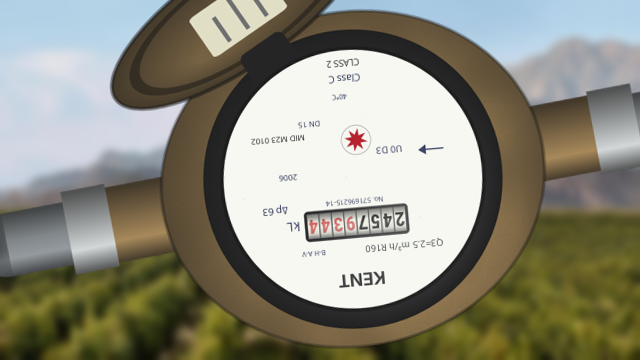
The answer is 2457.9344,kL
